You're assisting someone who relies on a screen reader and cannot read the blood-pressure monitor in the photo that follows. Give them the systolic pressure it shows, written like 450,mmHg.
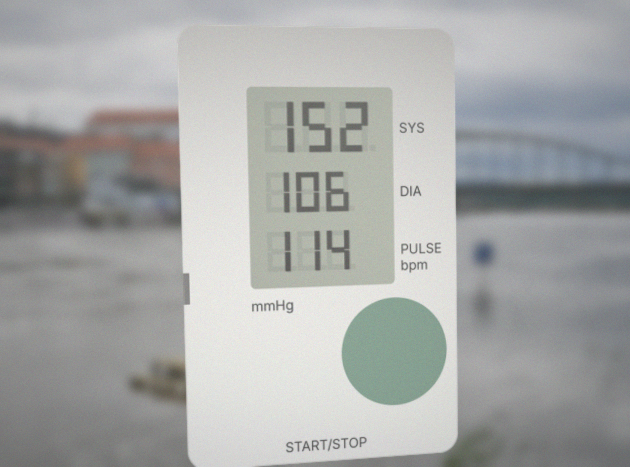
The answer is 152,mmHg
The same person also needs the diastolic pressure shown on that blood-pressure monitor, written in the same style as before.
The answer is 106,mmHg
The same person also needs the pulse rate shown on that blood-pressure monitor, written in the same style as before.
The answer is 114,bpm
